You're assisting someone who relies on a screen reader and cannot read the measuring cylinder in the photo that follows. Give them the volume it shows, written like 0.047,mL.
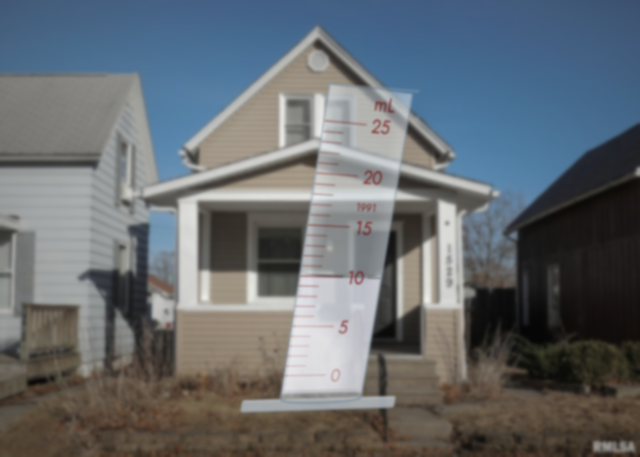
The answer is 10,mL
